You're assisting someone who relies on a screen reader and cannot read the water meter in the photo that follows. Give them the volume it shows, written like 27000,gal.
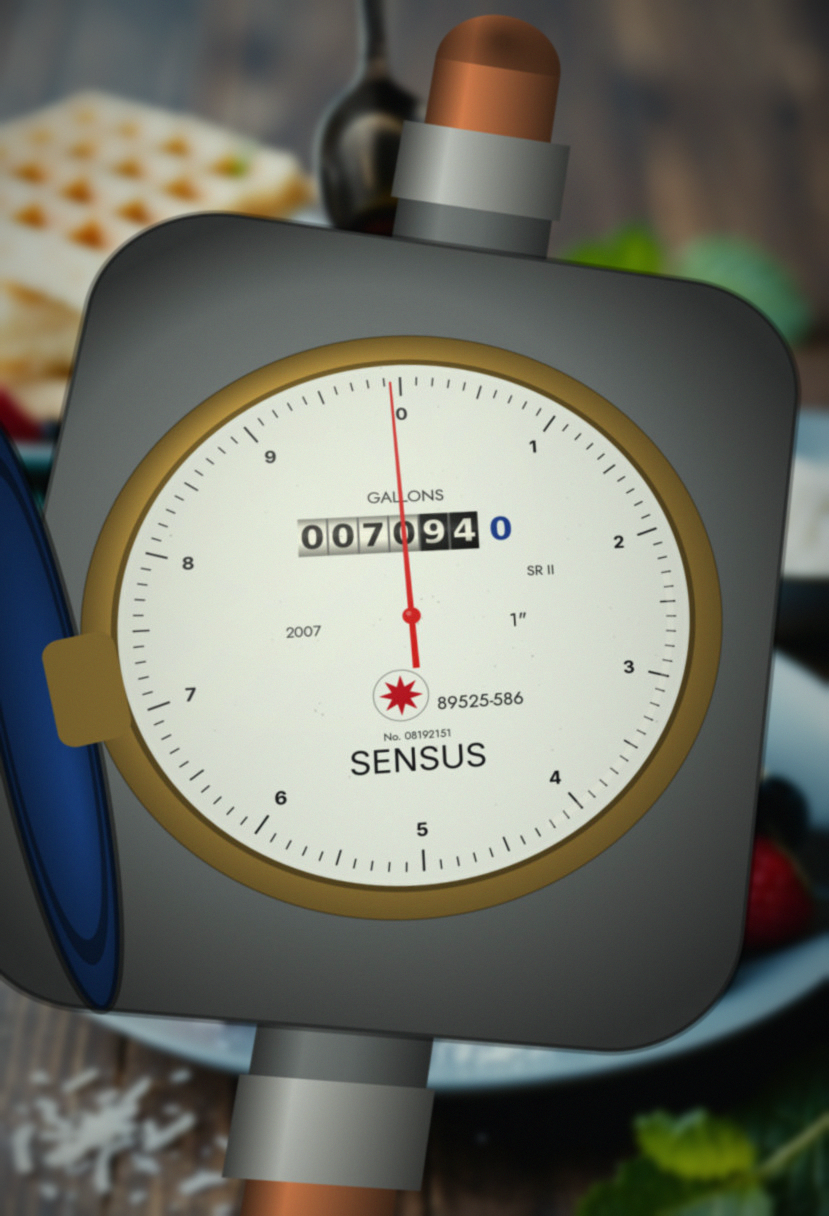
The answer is 70939.9,gal
